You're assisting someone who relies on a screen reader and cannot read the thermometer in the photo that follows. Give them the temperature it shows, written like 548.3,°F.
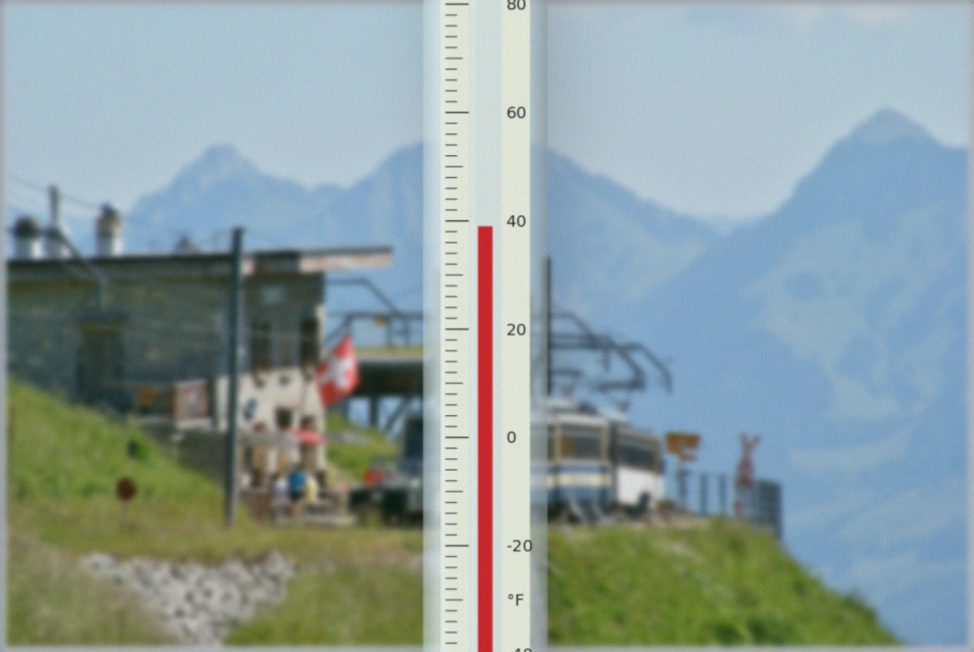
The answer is 39,°F
